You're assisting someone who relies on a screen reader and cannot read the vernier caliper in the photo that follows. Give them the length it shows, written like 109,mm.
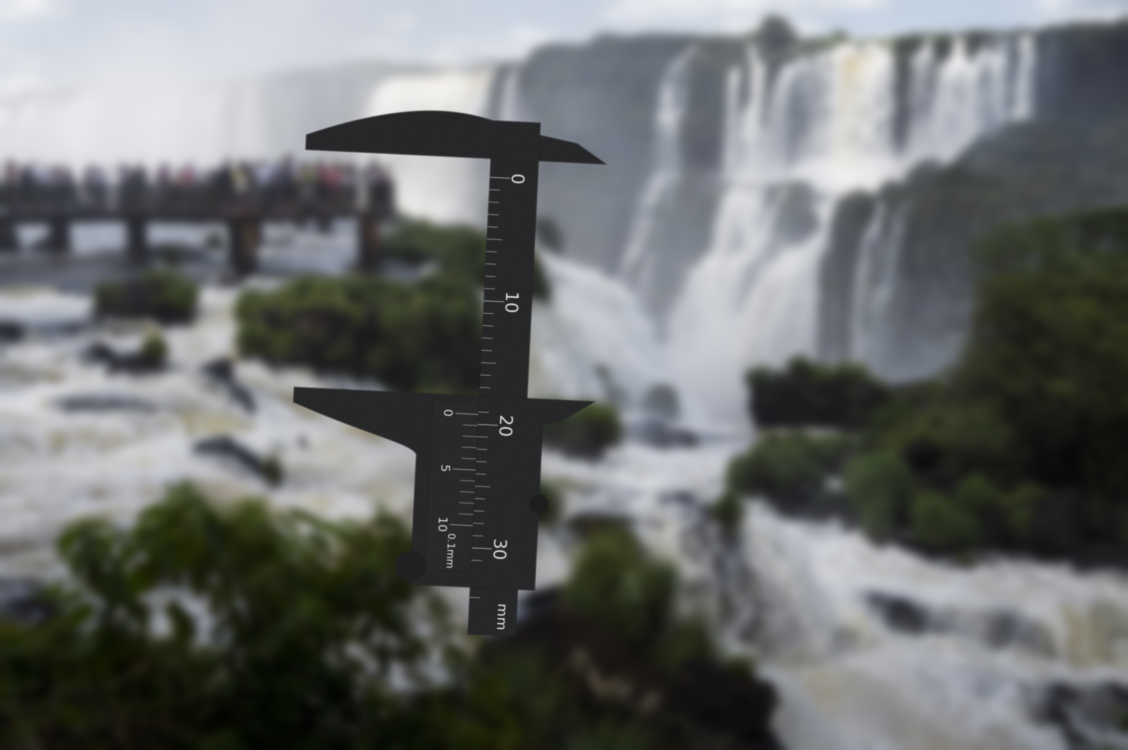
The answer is 19.2,mm
